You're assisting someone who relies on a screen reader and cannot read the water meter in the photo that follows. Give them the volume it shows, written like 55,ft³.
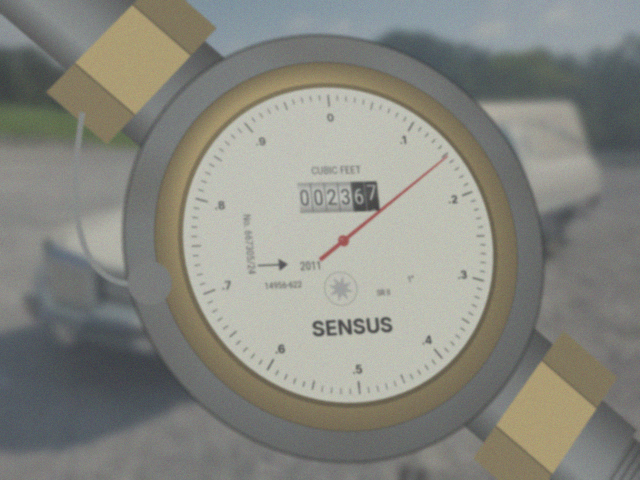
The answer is 2367.15,ft³
